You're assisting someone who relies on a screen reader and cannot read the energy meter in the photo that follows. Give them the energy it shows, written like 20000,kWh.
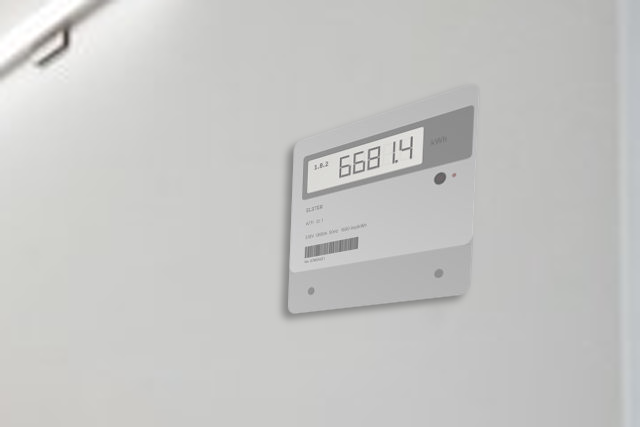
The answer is 6681.4,kWh
